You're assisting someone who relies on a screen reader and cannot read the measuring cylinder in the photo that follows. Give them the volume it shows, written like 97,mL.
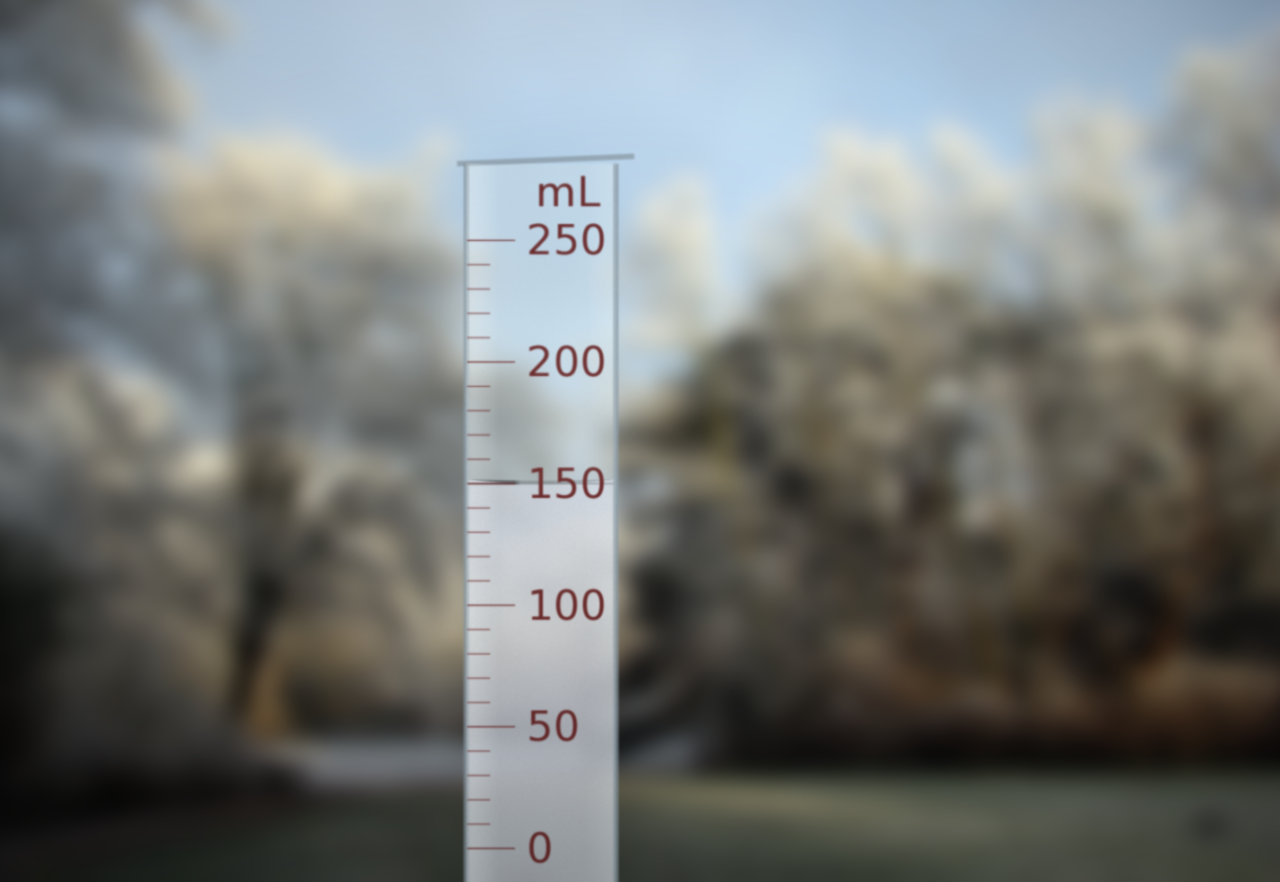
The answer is 150,mL
